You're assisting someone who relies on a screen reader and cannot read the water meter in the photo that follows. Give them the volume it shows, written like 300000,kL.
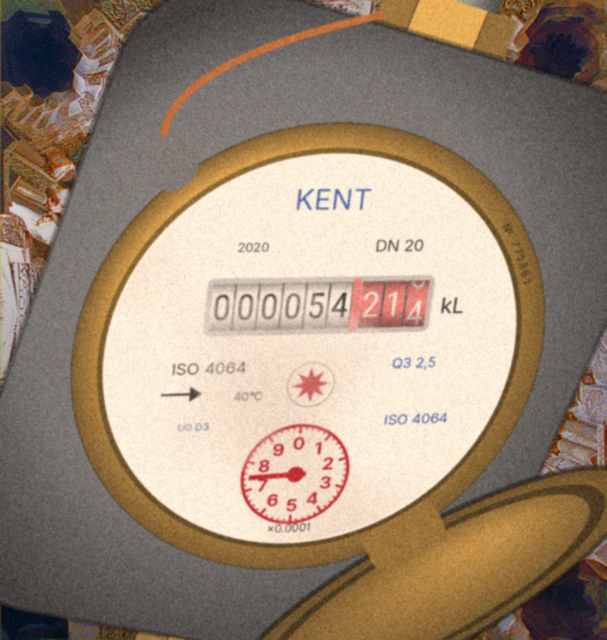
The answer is 54.2137,kL
